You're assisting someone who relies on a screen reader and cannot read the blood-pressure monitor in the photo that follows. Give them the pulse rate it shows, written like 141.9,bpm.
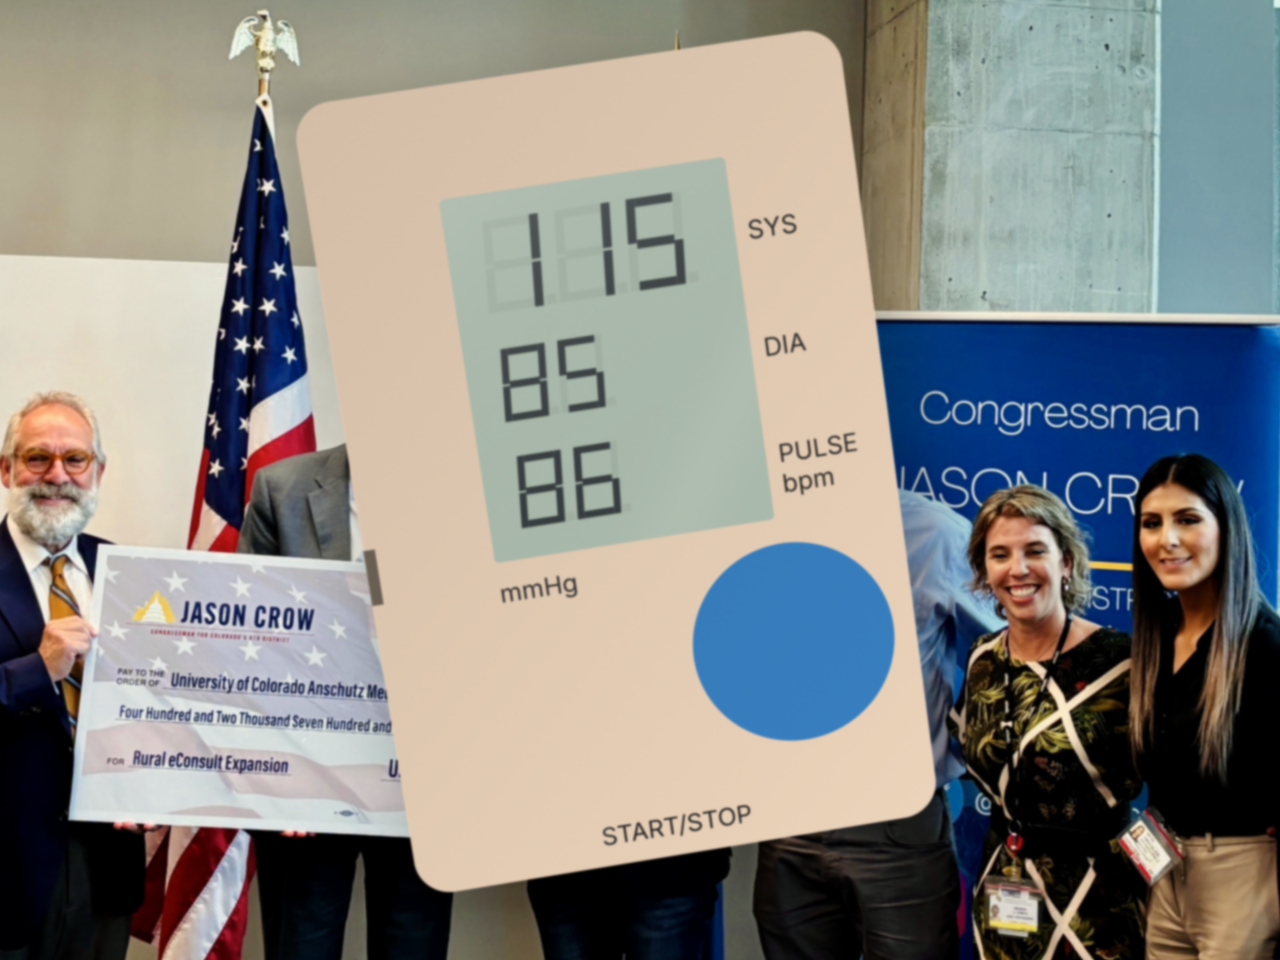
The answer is 86,bpm
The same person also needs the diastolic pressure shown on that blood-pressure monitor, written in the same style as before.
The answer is 85,mmHg
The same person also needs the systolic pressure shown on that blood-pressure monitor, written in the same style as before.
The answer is 115,mmHg
